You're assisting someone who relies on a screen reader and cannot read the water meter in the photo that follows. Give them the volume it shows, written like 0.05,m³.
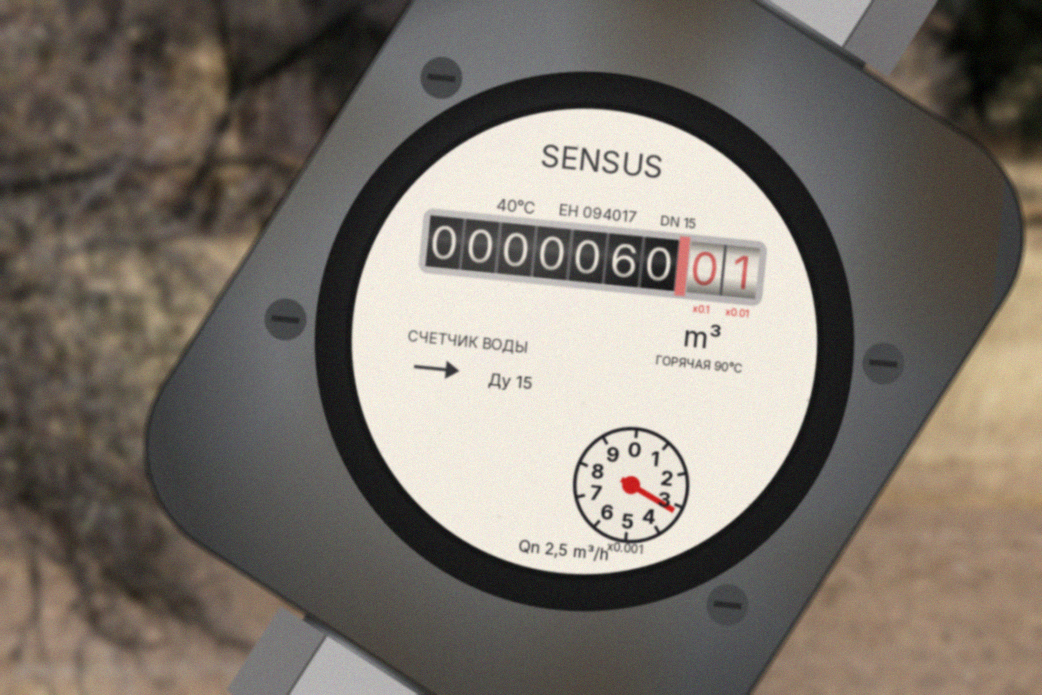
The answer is 60.013,m³
